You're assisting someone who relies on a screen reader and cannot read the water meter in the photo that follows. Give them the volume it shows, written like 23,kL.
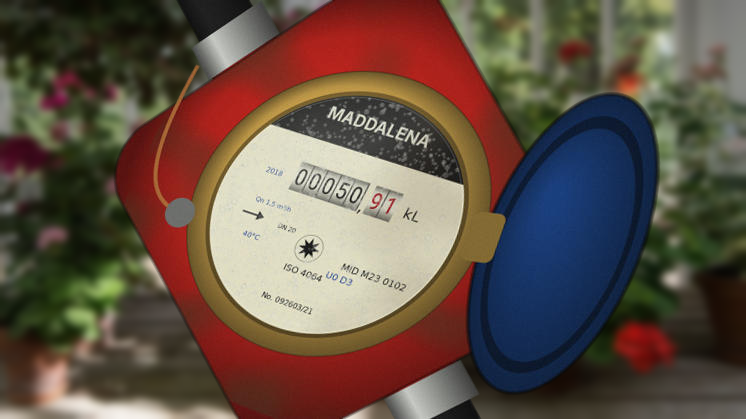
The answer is 50.91,kL
